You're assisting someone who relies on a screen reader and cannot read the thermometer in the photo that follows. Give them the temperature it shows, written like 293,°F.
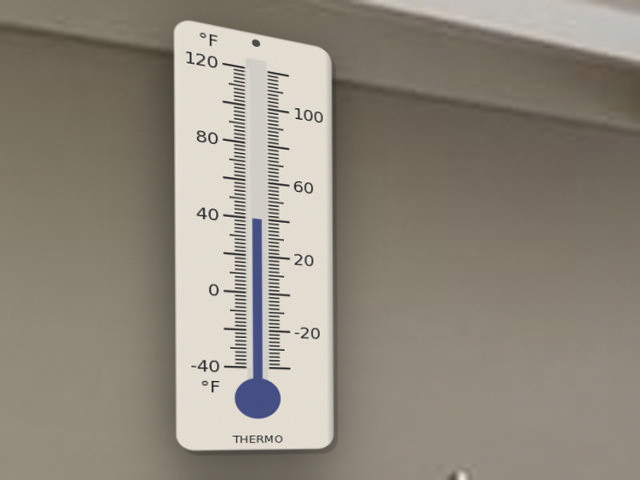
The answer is 40,°F
